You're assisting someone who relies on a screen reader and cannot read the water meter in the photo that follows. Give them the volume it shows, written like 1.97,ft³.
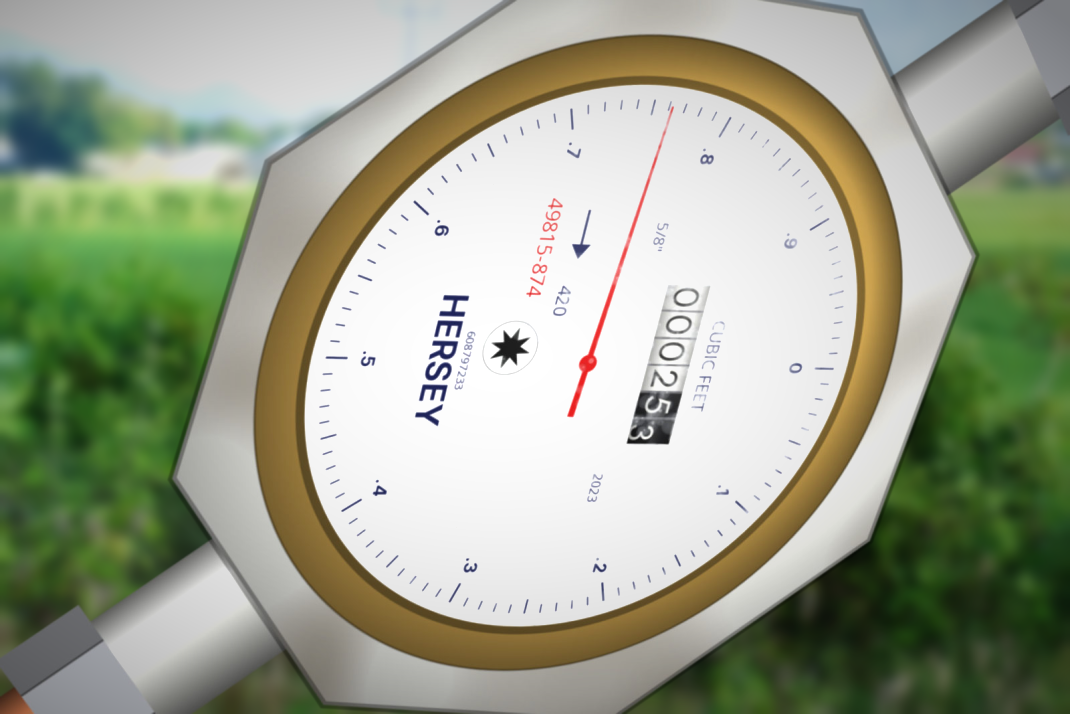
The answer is 252.76,ft³
